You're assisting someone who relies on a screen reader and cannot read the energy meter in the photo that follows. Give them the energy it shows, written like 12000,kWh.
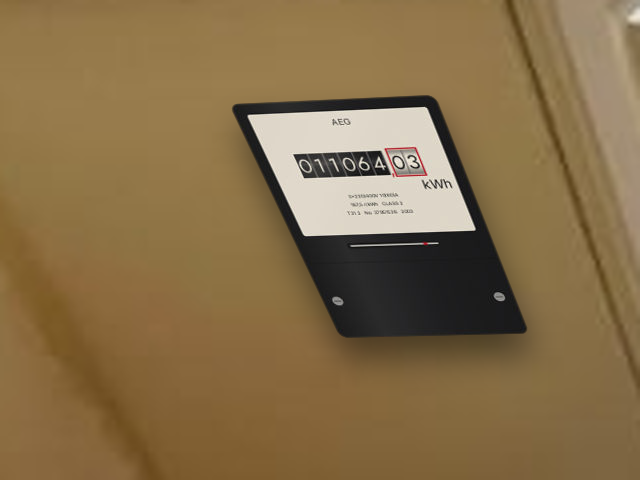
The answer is 11064.03,kWh
